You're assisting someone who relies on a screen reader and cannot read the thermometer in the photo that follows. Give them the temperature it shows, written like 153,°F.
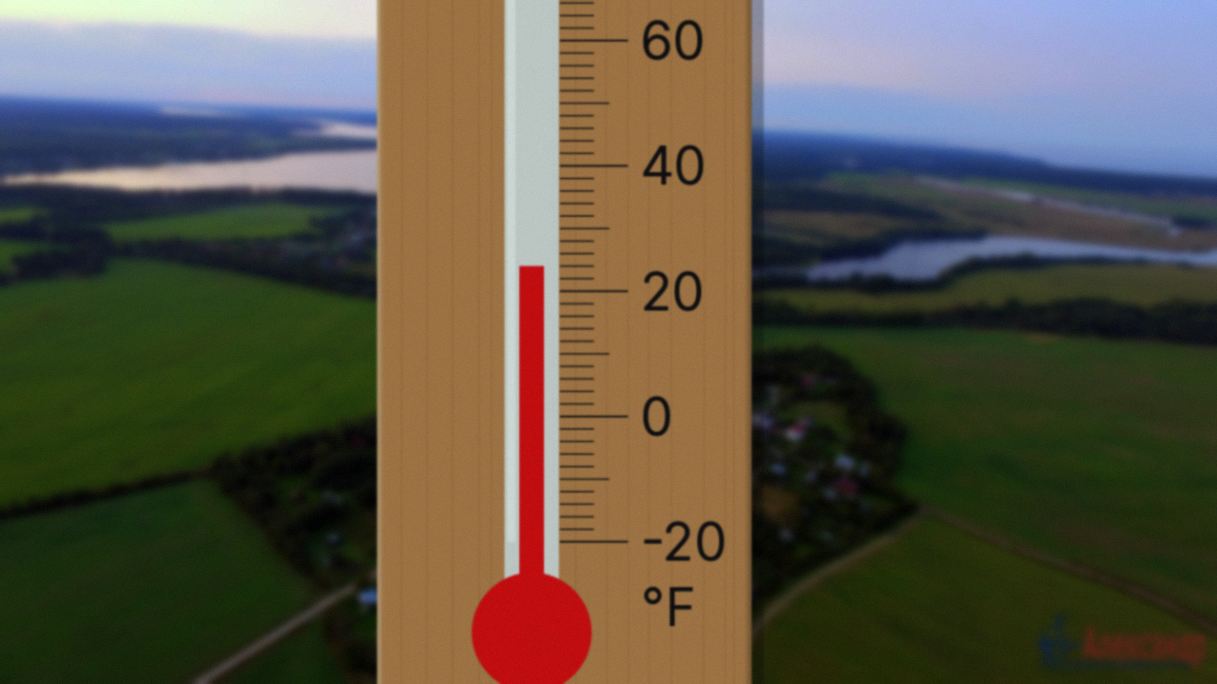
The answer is 24,°F
